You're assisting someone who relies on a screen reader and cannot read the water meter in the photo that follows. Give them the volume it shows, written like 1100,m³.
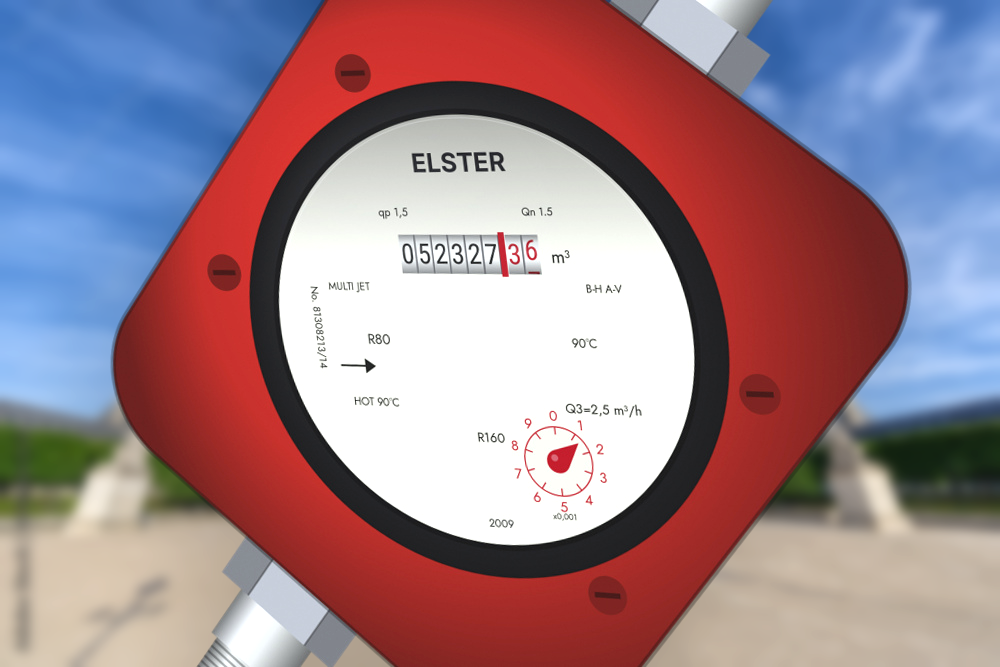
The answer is 52327.361,m³
